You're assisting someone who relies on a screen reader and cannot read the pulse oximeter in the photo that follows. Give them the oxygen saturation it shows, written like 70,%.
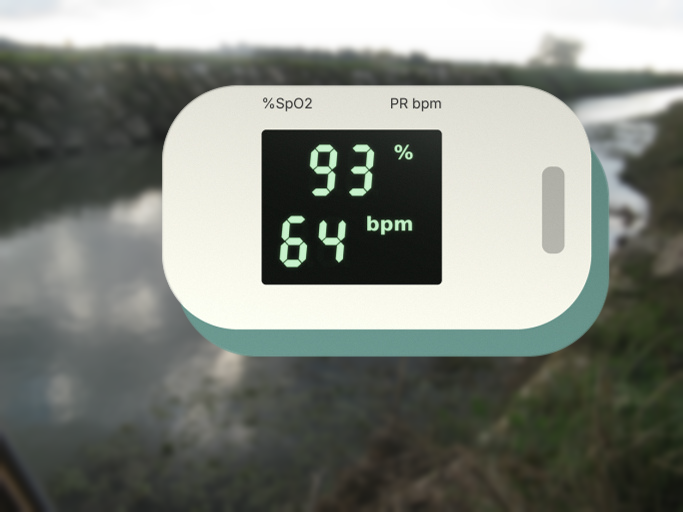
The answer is 93,%
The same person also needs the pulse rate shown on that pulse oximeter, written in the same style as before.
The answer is 64,bpm
